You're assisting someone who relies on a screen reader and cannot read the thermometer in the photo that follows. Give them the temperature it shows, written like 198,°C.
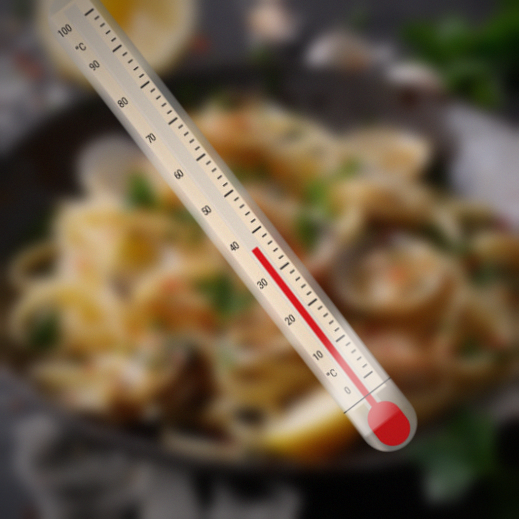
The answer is 37,°C
